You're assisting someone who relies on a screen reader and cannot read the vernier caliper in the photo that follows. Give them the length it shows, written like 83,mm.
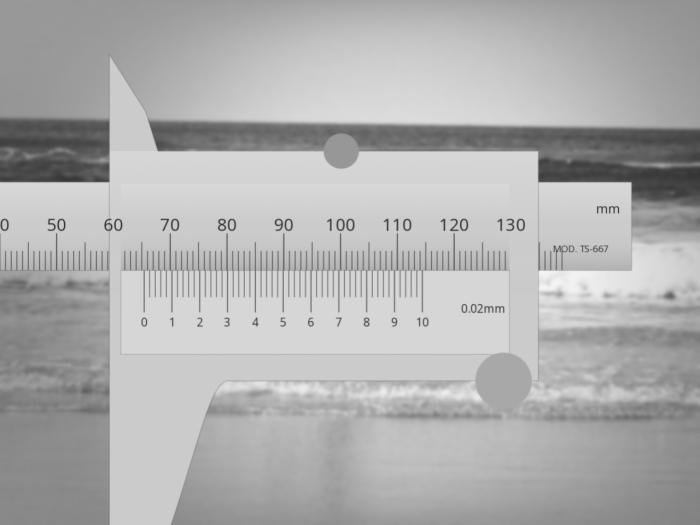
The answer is 65.4,mm
